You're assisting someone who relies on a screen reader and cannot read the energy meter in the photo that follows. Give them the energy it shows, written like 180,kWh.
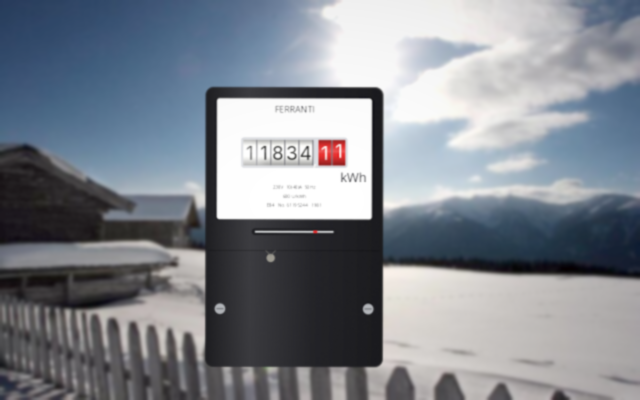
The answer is 11834.11,kWh
